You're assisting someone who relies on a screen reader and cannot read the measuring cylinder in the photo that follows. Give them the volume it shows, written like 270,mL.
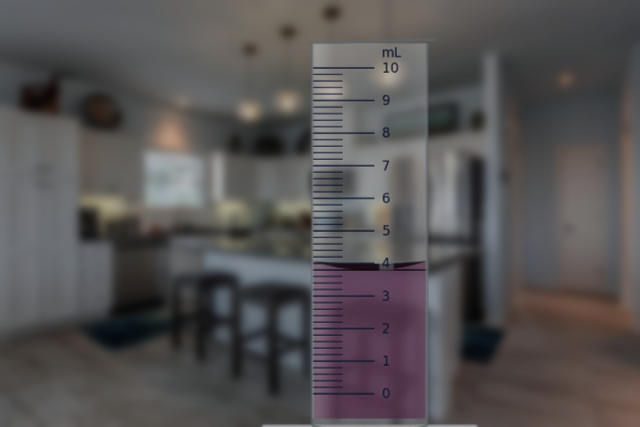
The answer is 3.8,mL
